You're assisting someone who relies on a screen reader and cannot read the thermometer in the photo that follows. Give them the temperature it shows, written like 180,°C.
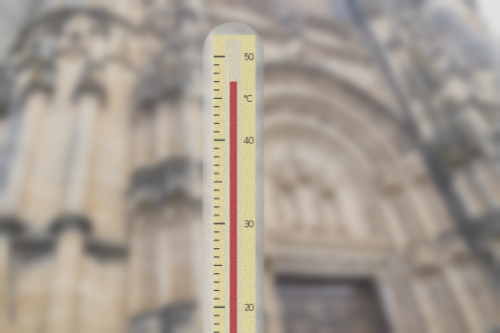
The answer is 47,°C
